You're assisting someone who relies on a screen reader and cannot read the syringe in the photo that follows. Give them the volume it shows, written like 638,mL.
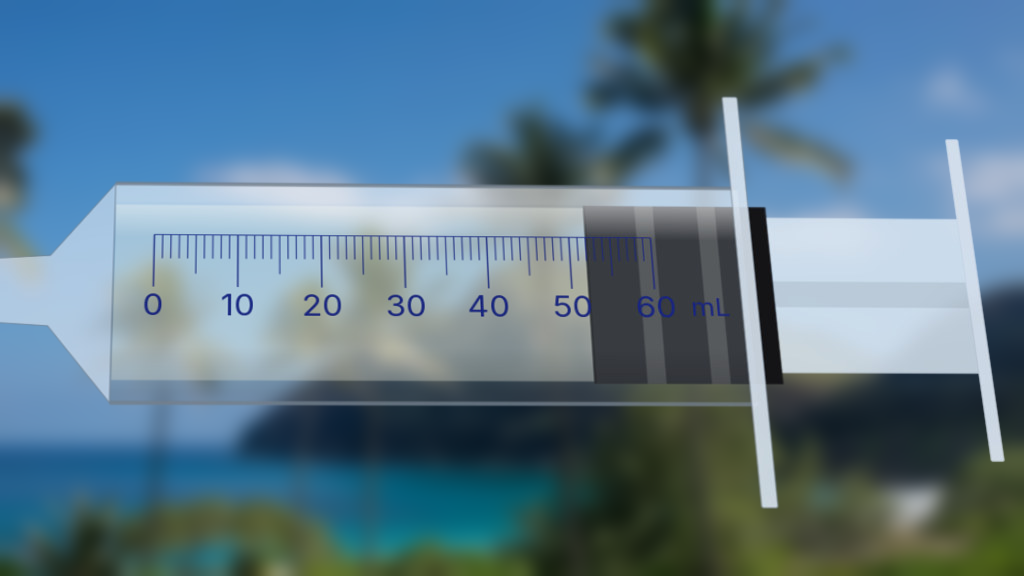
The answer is 52,mL
